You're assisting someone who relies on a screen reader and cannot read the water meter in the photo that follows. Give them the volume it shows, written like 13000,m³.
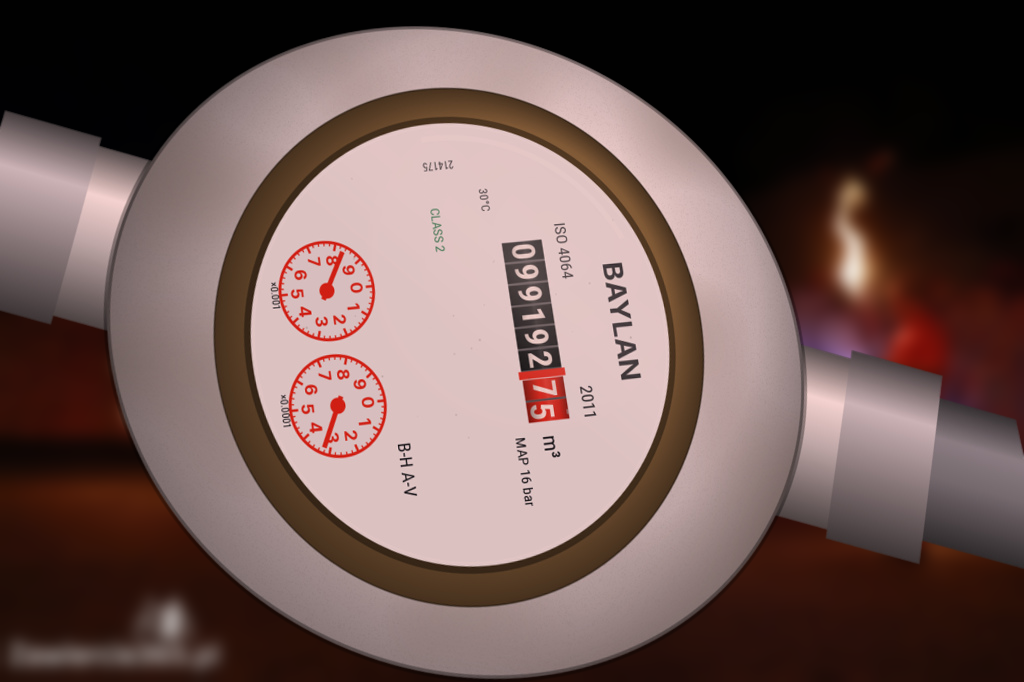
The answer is 99192.7483,m³
